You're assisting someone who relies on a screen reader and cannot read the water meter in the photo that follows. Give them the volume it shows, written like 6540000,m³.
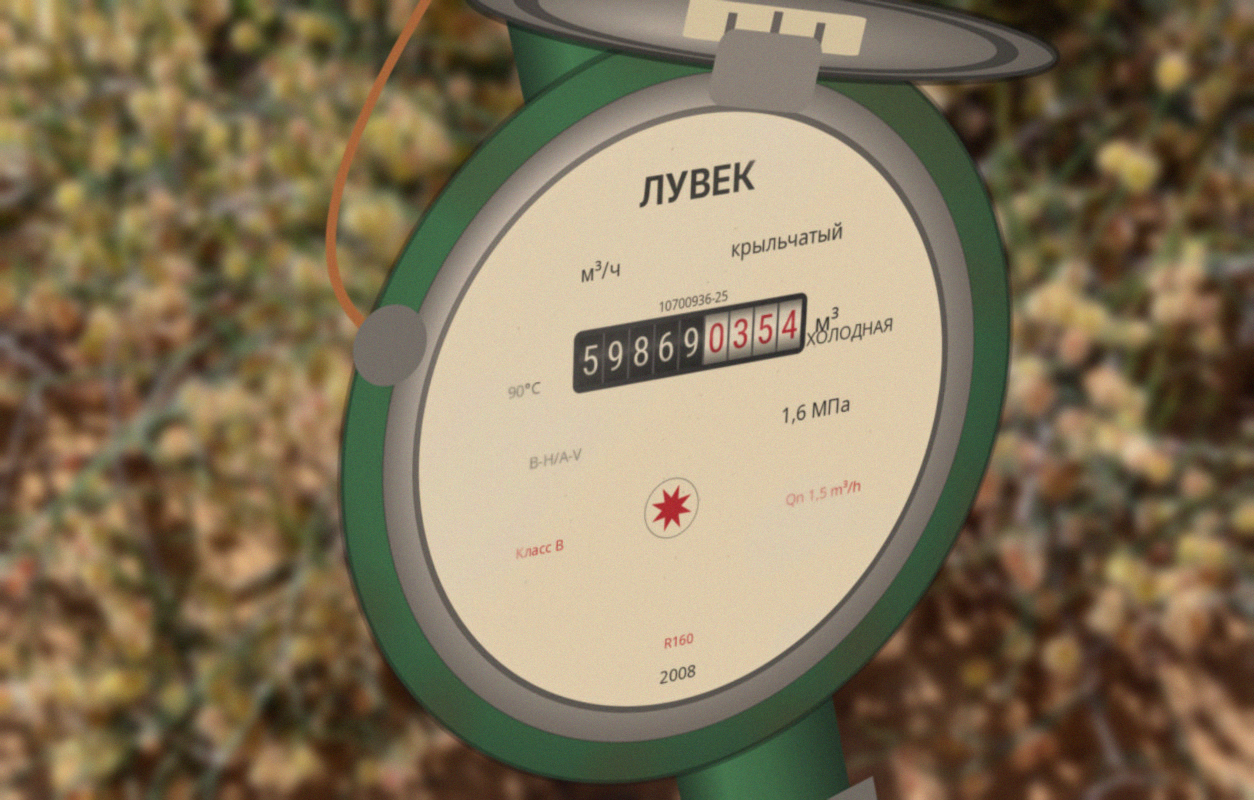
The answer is 59869.0354,m³
